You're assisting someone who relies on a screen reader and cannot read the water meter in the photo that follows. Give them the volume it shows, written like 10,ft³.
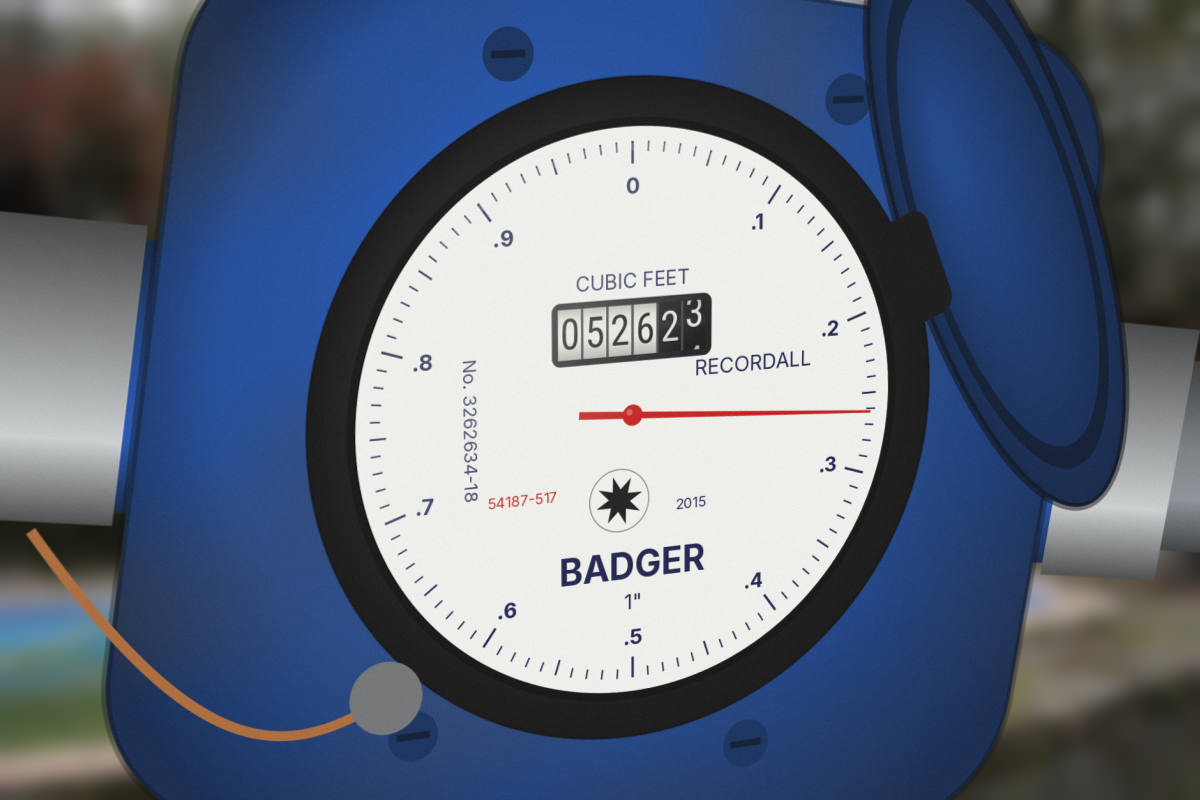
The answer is 52623.26,ft³
